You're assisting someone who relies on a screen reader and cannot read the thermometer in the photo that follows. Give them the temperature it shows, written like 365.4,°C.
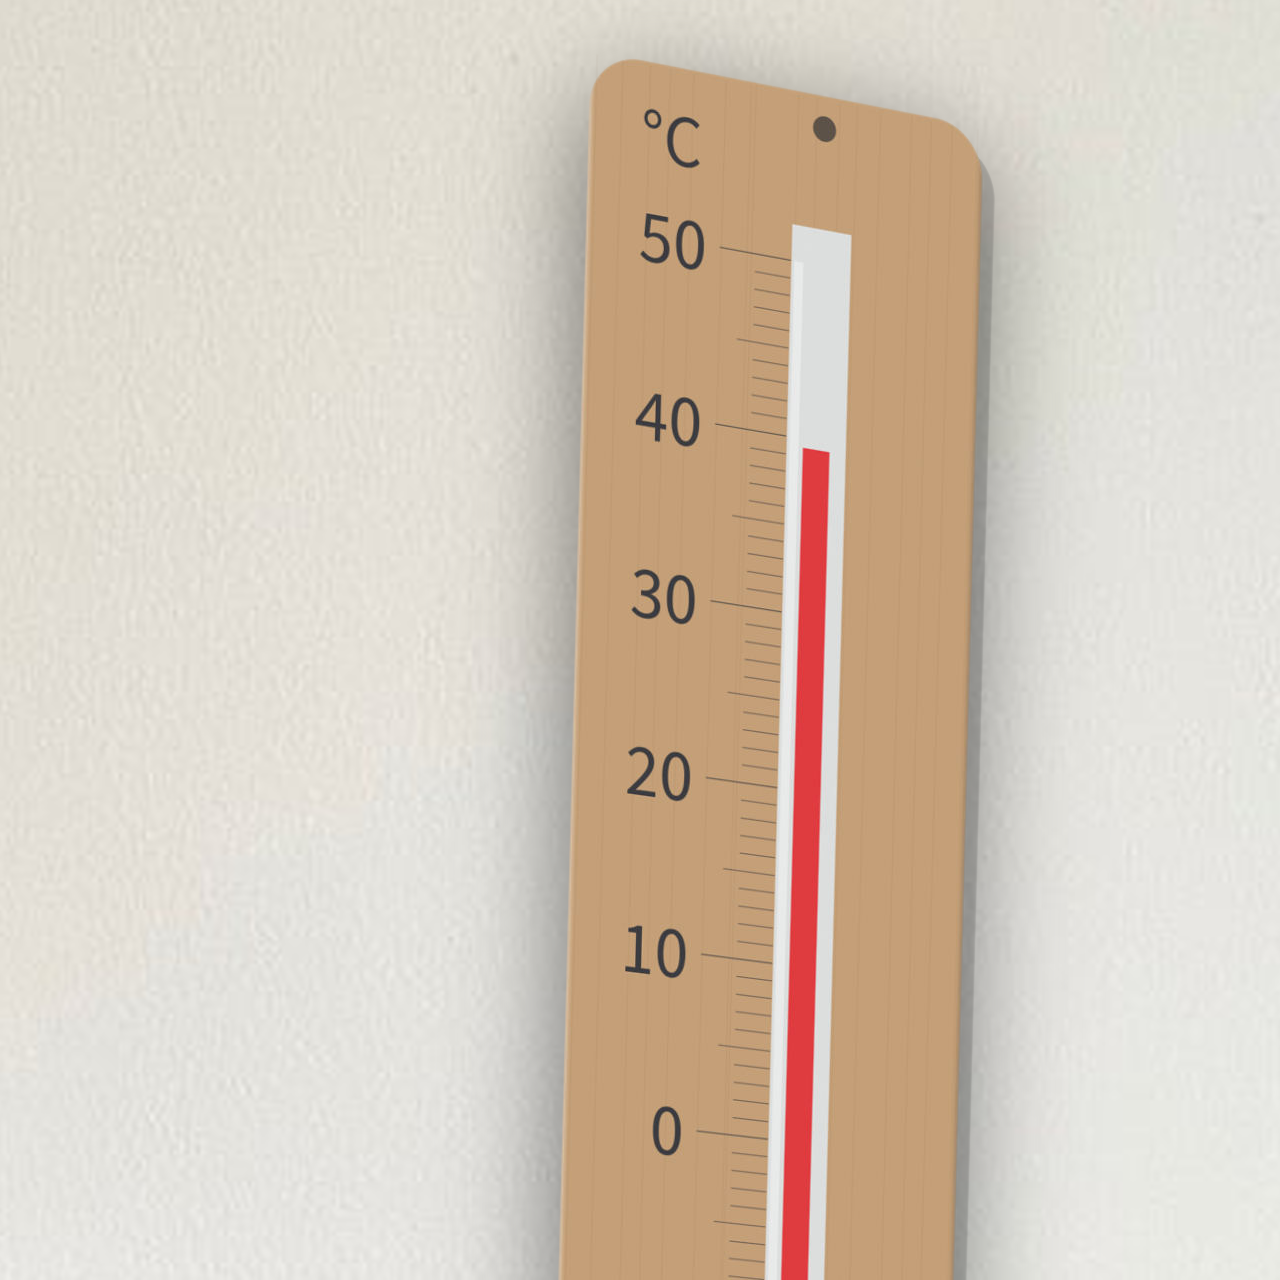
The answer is 39.5,°C
